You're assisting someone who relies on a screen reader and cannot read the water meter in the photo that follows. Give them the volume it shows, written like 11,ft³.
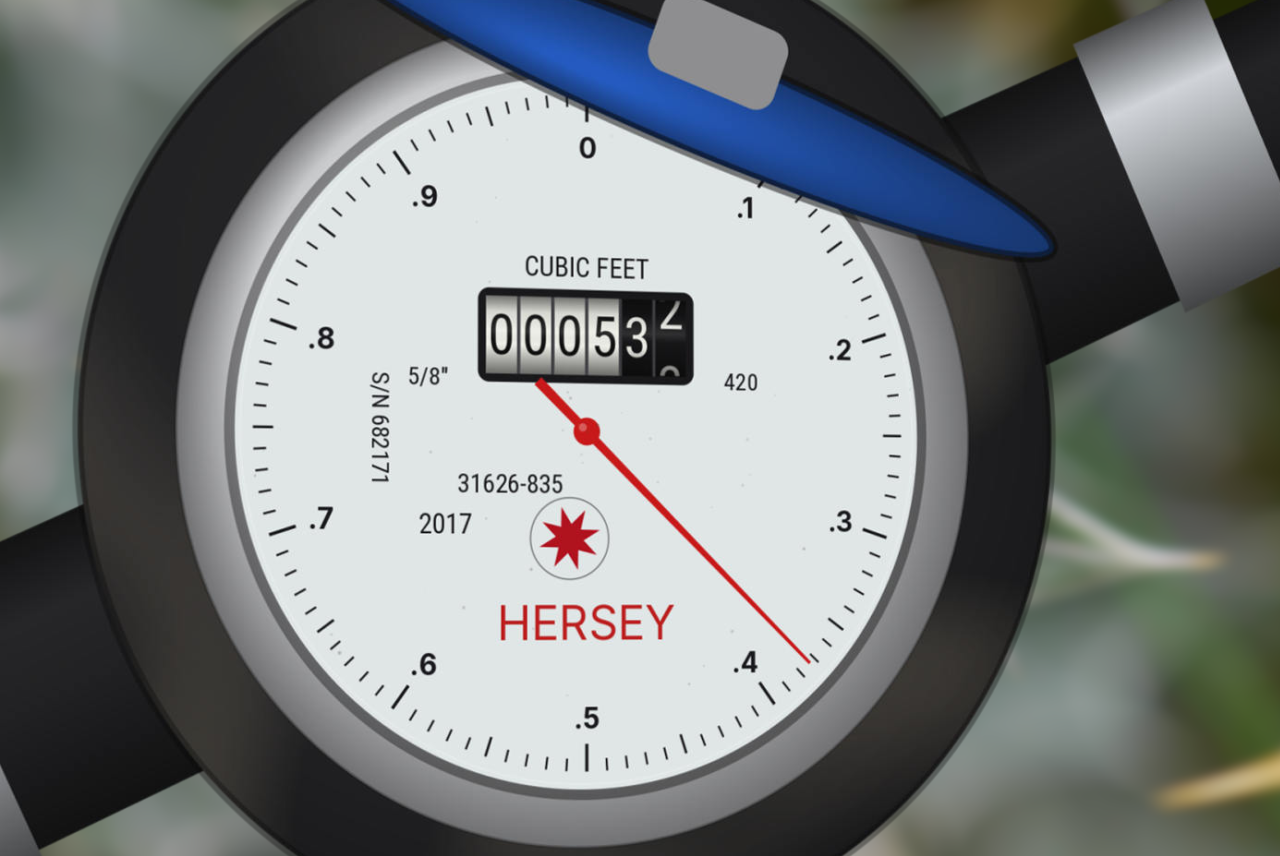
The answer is 532.37,ft³
